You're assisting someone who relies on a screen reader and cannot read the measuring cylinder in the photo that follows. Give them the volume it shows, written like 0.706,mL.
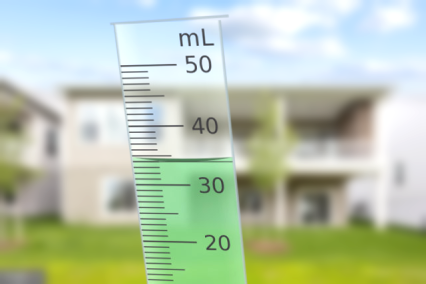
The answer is 34,mL
